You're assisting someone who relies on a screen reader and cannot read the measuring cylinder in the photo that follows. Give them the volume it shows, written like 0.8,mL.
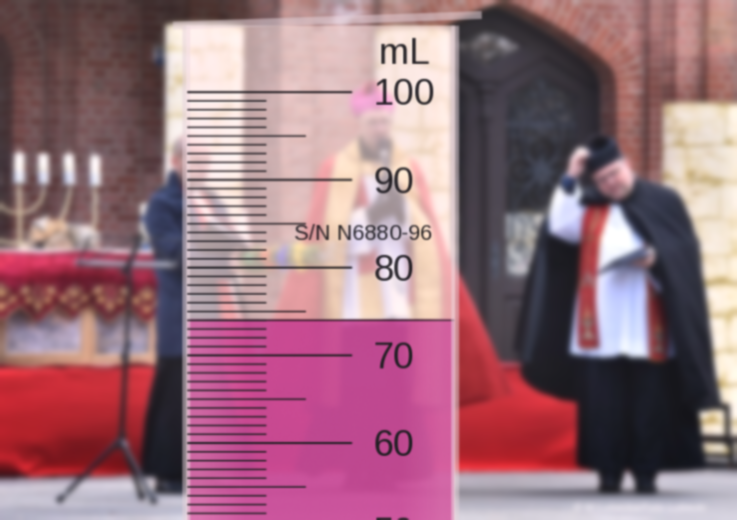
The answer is 74,mL
